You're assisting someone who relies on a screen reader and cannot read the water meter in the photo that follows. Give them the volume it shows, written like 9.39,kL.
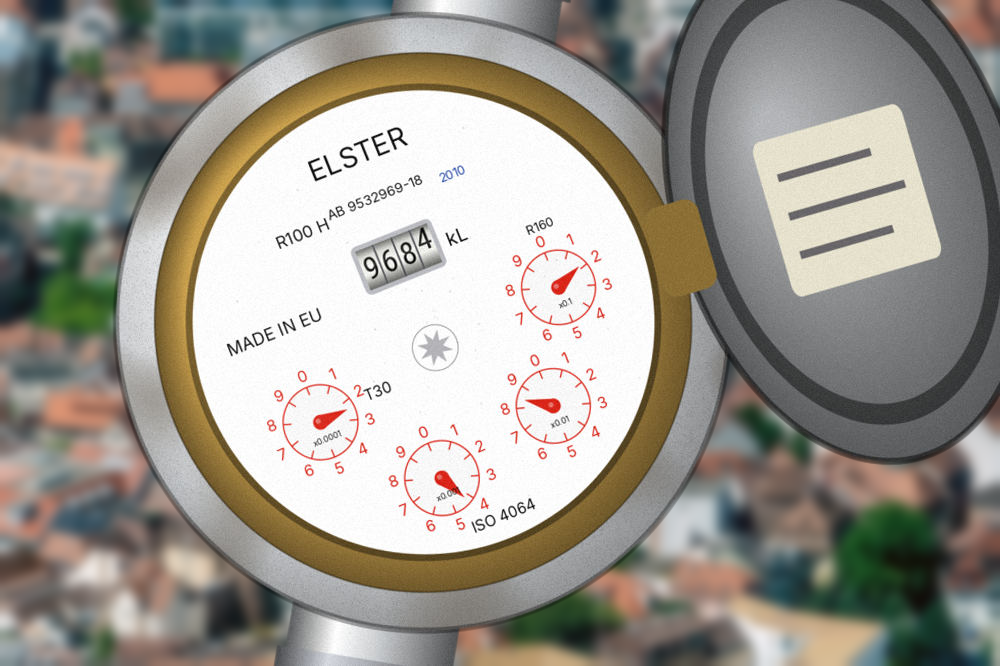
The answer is 9684.1842,kL
